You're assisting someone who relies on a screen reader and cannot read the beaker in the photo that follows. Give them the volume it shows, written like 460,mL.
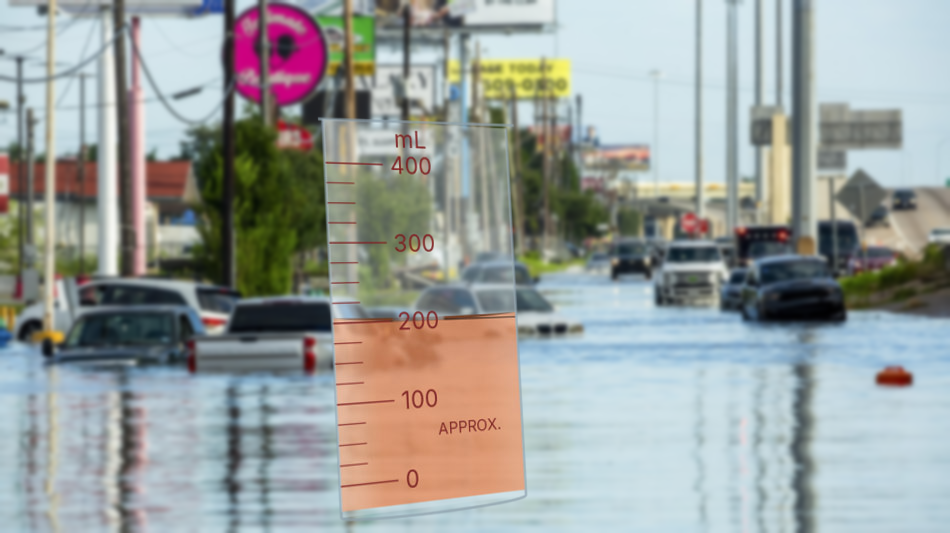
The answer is 200,mL
